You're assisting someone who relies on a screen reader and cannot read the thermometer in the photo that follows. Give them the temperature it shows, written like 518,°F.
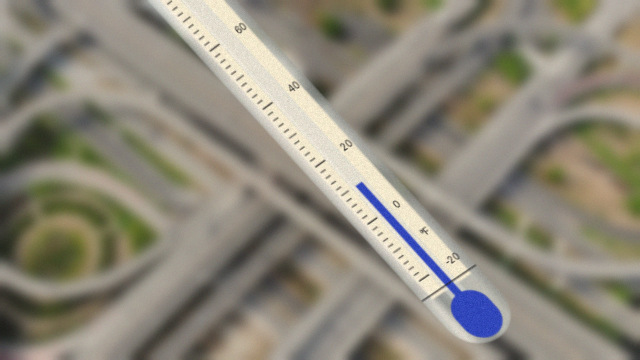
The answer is 10,°F
